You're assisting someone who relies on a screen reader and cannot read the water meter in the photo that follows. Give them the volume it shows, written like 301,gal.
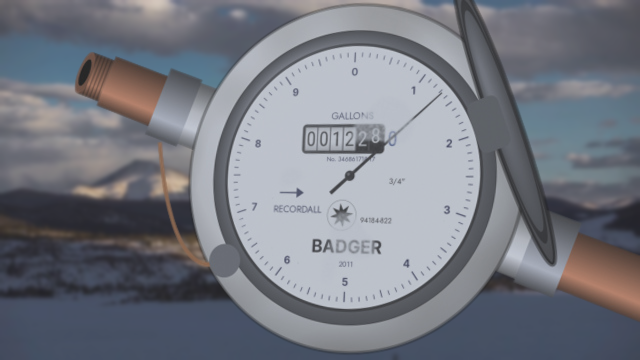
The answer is 12281.3,gal
